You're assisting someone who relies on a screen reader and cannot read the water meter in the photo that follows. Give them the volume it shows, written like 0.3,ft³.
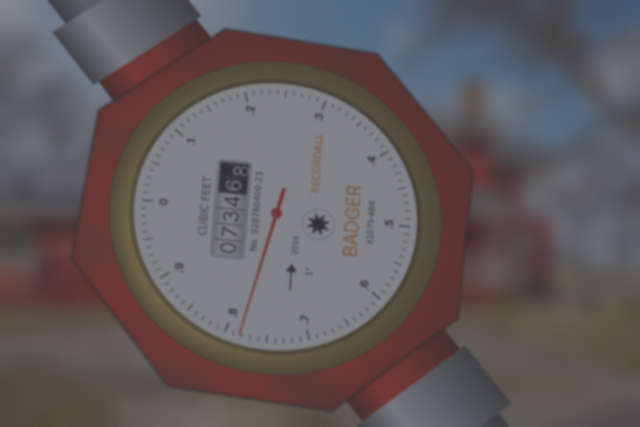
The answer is 73467.78,ft³
